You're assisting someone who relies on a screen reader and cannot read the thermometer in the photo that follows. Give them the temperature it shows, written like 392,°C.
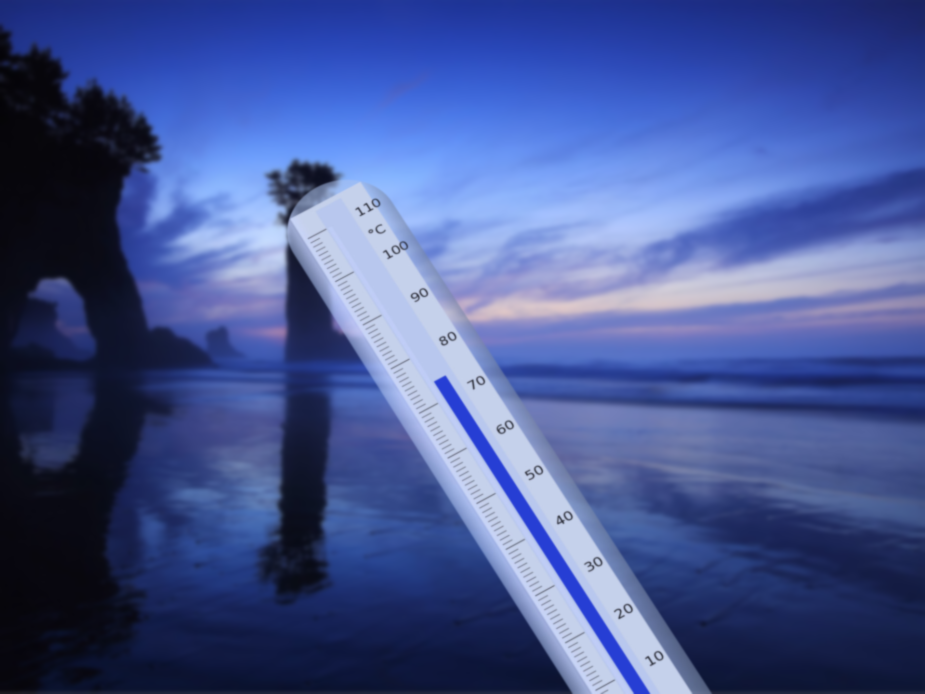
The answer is 74,°C
